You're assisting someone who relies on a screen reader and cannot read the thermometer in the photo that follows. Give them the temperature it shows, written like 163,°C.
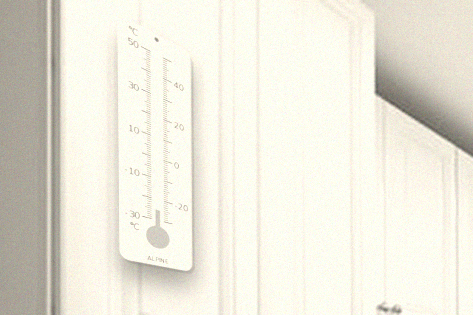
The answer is -25,°C
